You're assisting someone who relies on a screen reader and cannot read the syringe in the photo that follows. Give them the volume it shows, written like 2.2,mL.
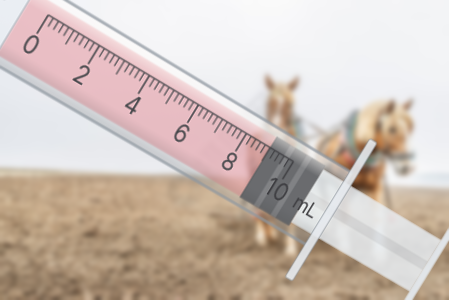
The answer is 9,mL
